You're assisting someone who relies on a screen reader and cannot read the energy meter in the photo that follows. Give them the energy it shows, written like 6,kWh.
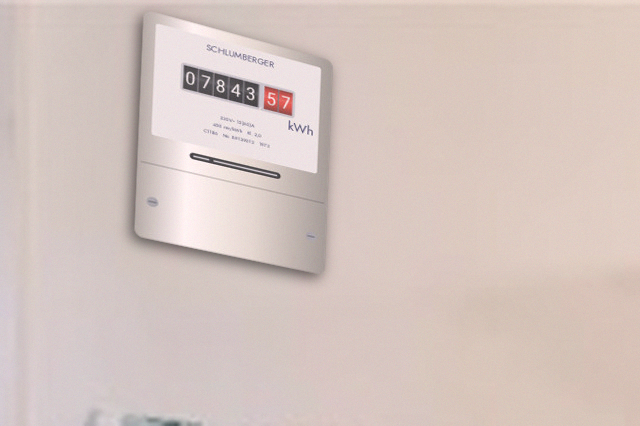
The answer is 7843.57,kWh
